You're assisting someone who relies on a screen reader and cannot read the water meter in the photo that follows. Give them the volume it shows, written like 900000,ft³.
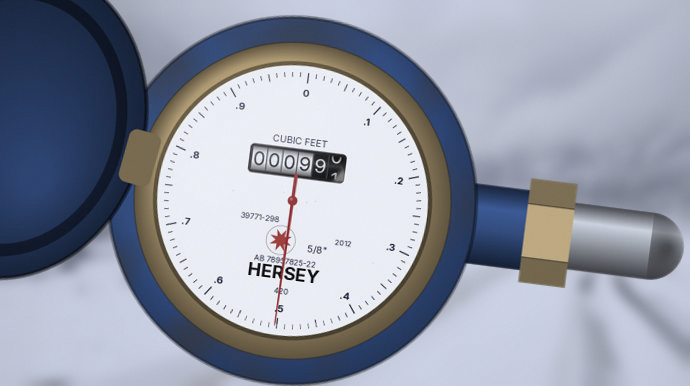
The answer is 990.50,ft³
